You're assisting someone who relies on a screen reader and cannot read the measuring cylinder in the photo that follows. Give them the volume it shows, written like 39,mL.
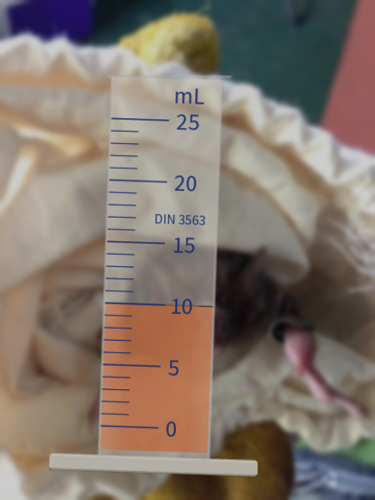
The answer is 10,mL
